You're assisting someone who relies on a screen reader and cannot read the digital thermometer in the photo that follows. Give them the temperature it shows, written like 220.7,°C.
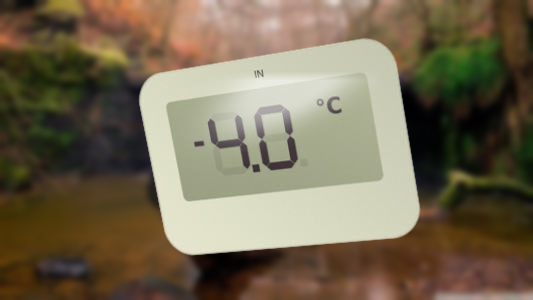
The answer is -4.0,°C
